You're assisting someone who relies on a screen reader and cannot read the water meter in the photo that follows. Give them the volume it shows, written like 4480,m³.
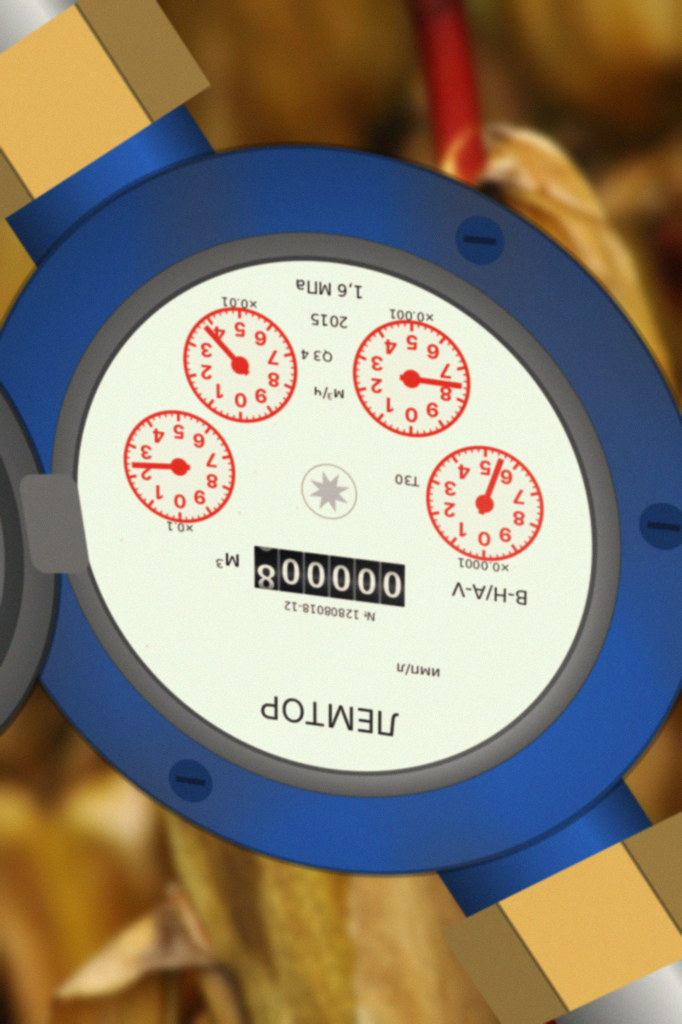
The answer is 8.2375,m³
